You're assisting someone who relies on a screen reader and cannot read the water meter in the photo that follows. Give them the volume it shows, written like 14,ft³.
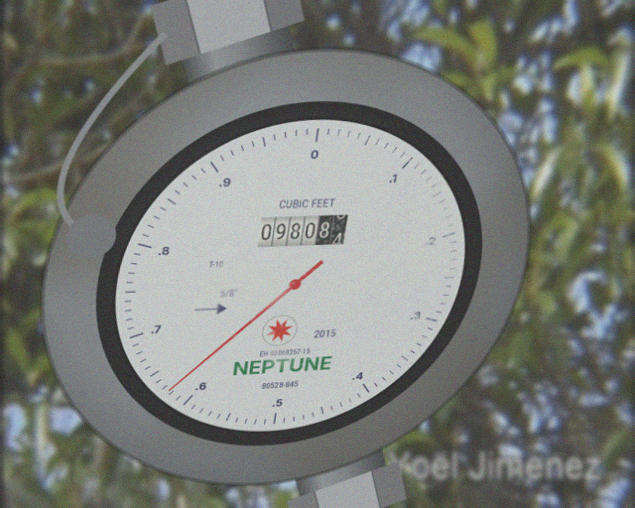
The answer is 98083.62,ft³
